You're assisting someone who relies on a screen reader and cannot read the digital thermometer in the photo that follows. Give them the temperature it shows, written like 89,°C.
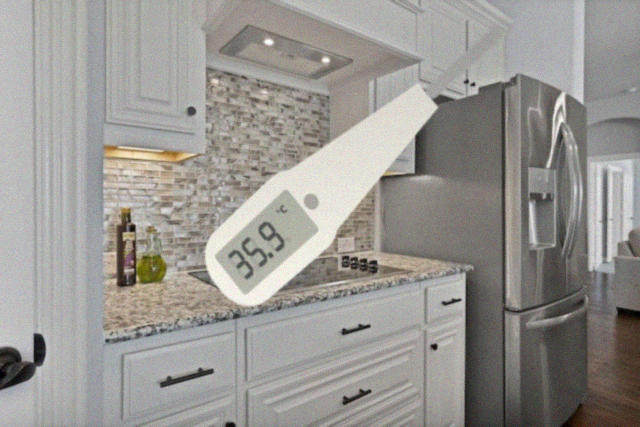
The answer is 35.9,°C
